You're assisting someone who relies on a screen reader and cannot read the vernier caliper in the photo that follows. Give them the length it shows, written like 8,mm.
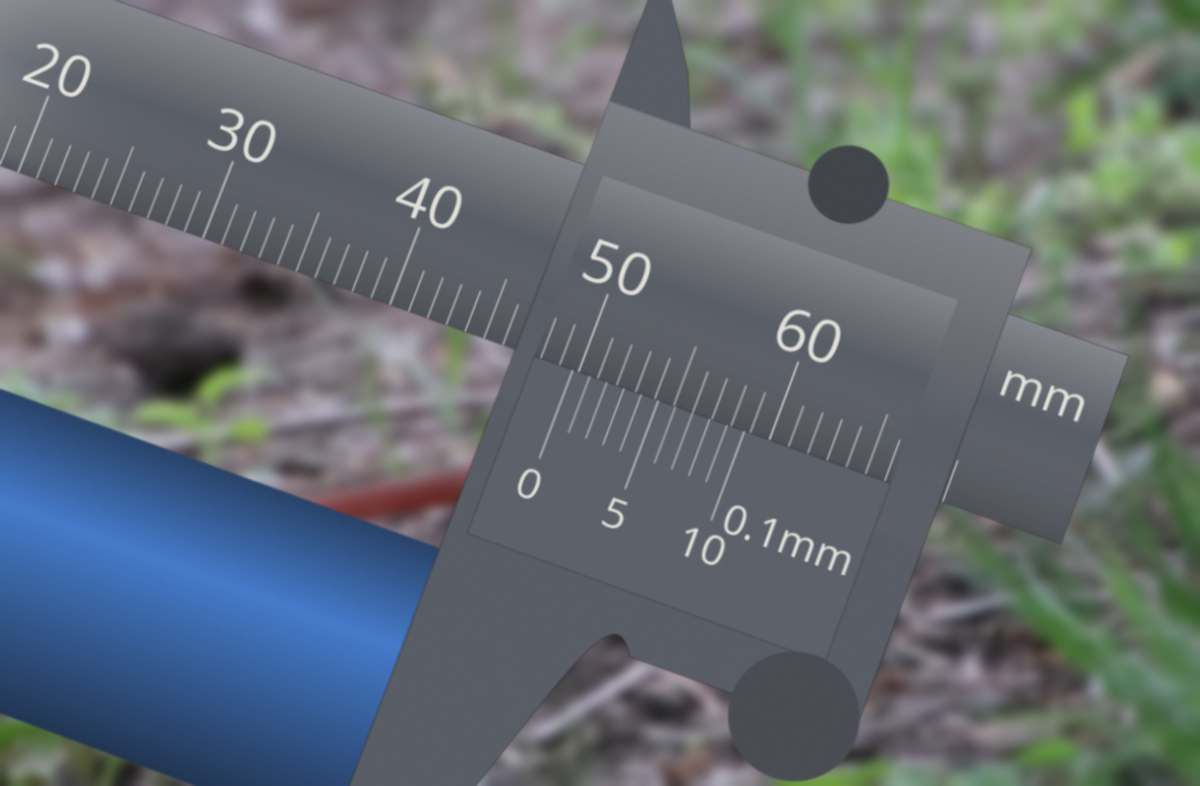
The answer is 49.7,mm
